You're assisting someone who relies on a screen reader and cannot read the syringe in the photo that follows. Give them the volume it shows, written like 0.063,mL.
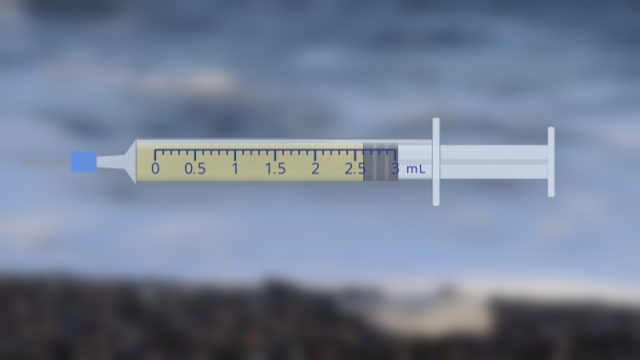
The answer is 2.6,mL
